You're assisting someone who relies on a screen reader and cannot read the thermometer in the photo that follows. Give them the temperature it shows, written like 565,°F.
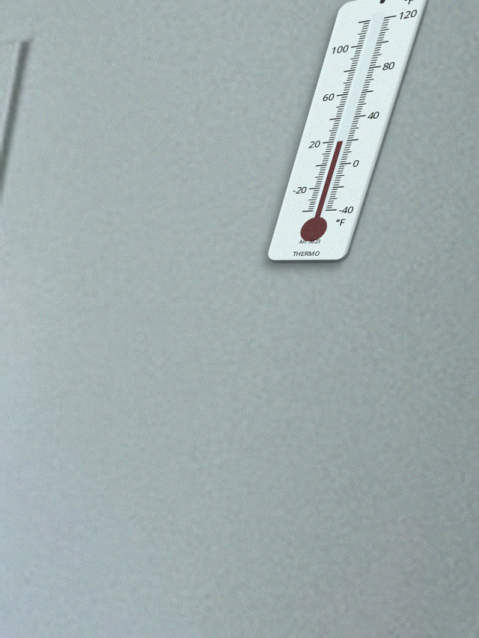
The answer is 20,°F
